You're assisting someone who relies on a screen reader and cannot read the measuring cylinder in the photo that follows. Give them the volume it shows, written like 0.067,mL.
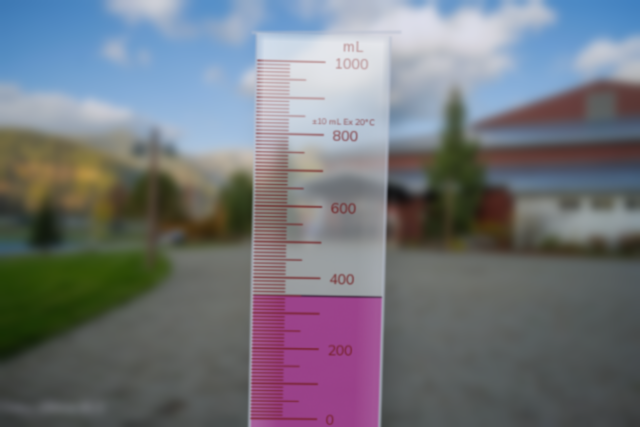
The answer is 350,mL
